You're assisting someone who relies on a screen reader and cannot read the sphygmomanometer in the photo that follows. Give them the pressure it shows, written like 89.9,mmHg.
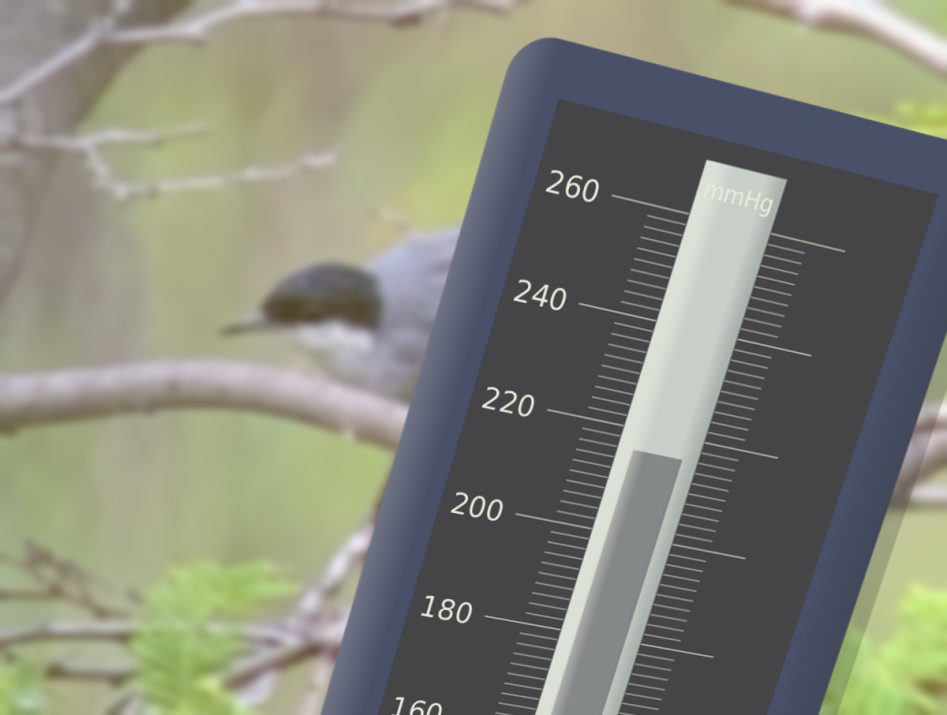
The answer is 216,mmHg
